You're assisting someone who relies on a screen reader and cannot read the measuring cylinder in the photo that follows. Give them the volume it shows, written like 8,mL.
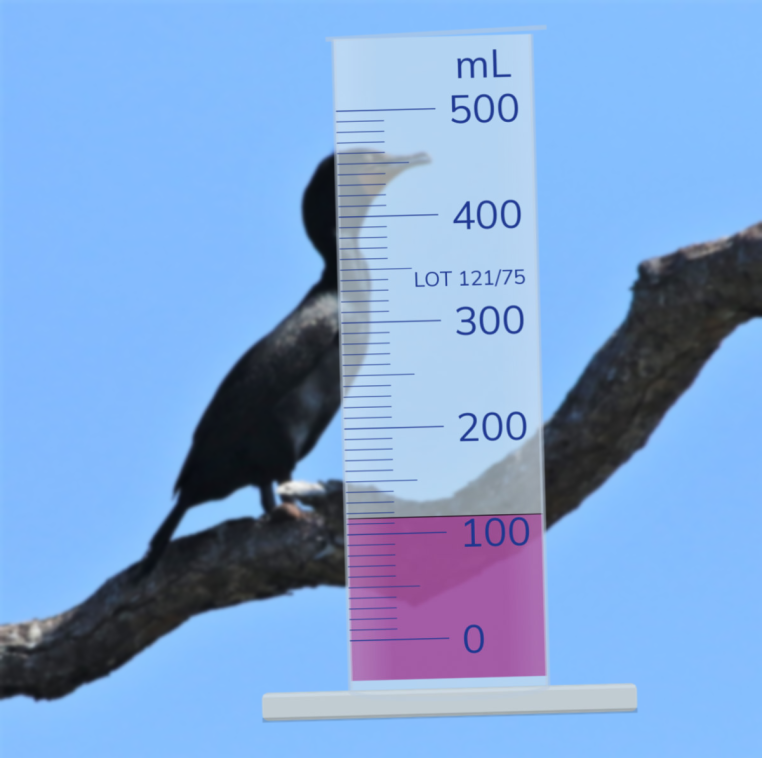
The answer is 115,mL
